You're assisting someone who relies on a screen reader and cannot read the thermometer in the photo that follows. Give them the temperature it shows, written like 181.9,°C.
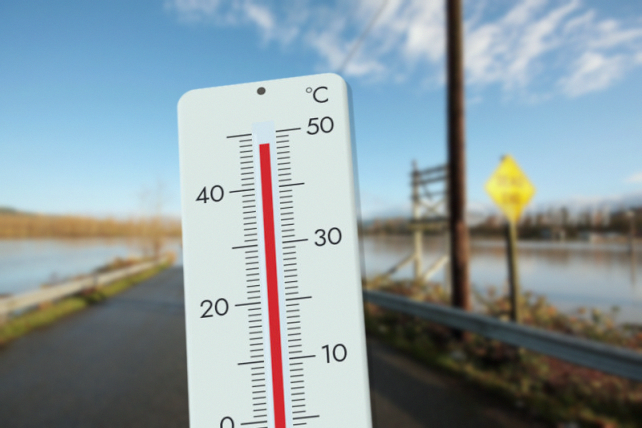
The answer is 48,°C
